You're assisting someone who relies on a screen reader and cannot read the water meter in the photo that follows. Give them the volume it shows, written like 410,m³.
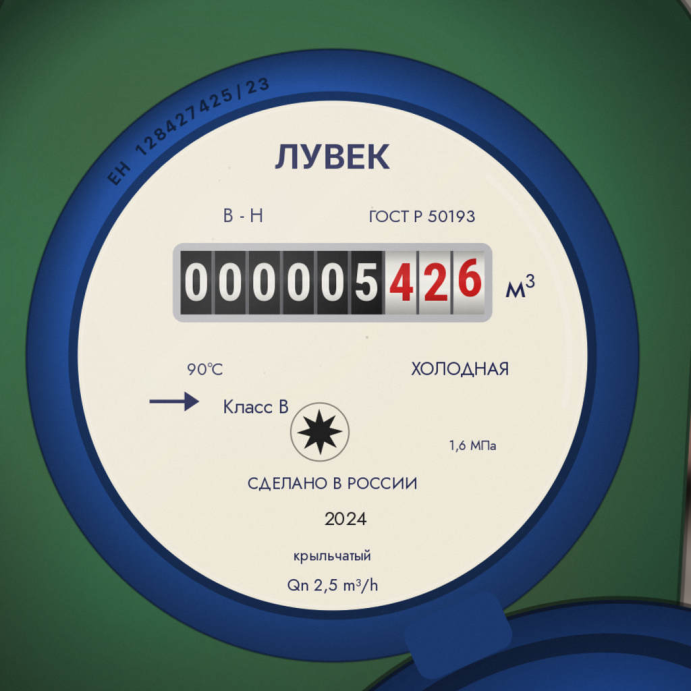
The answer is 5.426,m³
